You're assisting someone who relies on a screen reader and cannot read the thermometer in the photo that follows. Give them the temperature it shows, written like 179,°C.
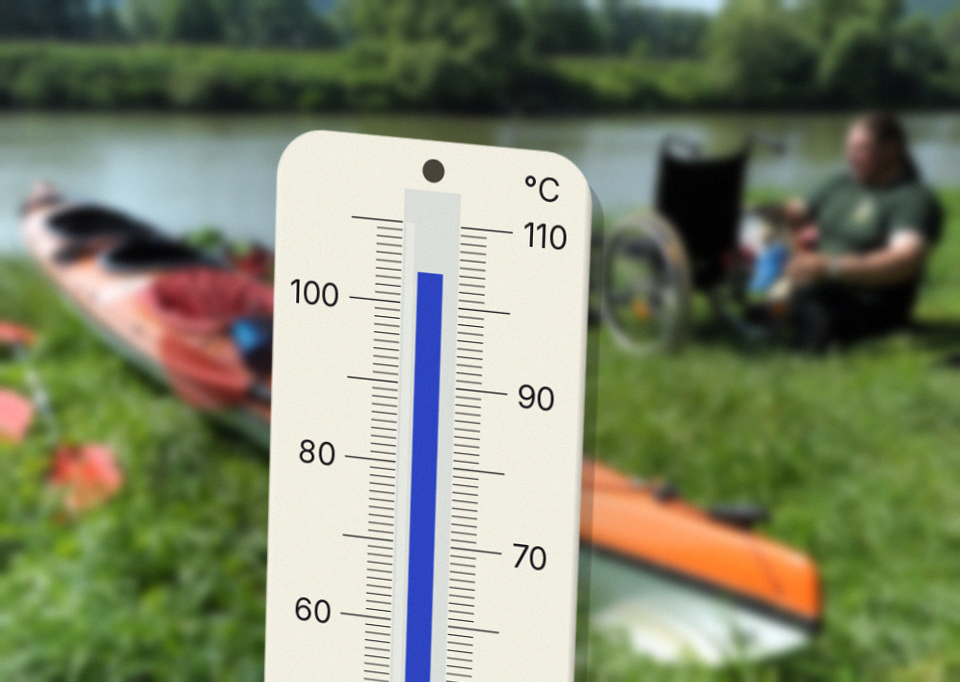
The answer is 104,°C
